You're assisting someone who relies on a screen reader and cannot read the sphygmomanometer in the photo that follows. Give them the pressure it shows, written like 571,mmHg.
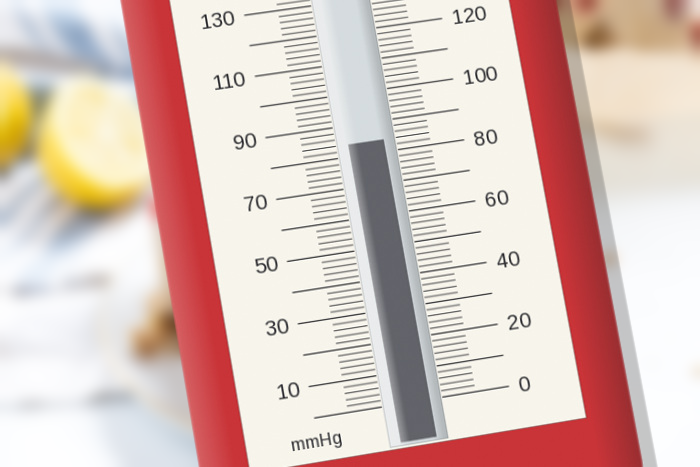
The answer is 84,mmHg
